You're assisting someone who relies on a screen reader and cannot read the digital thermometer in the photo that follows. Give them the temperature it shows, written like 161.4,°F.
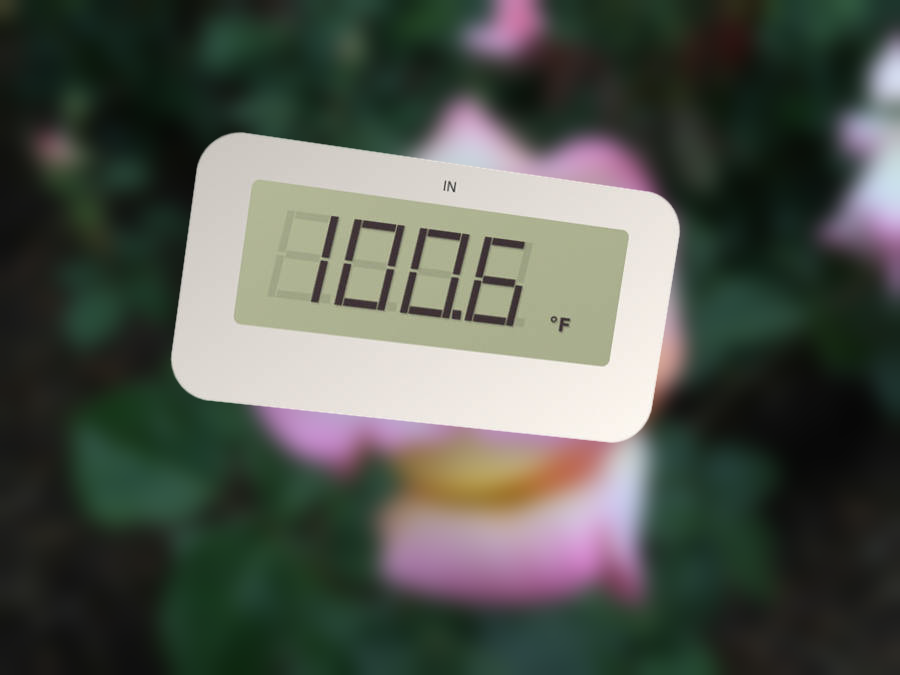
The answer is 100.6,°F
